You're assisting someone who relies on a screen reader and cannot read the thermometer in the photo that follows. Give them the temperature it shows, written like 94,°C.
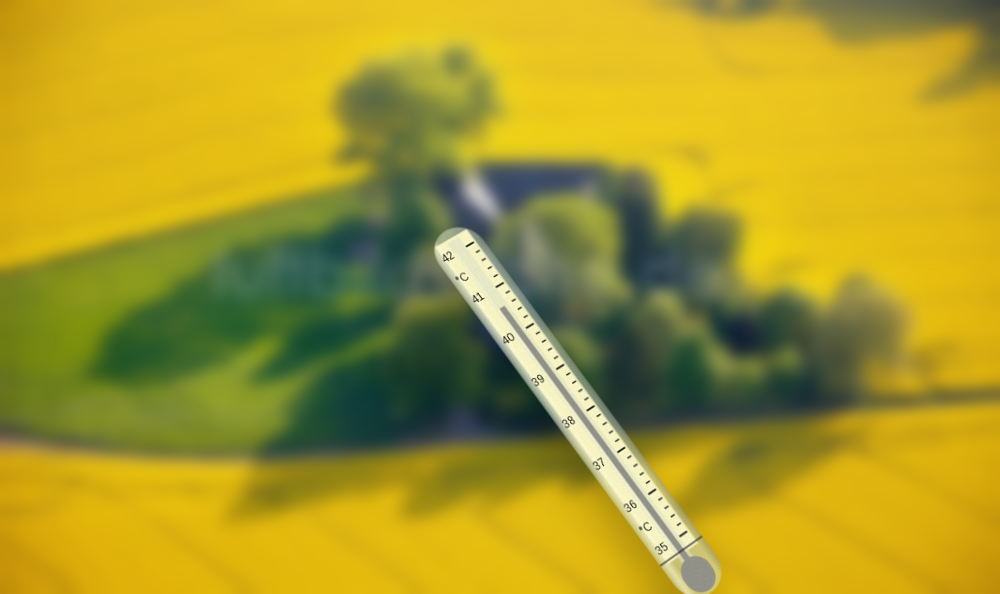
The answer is 40.6,°C
